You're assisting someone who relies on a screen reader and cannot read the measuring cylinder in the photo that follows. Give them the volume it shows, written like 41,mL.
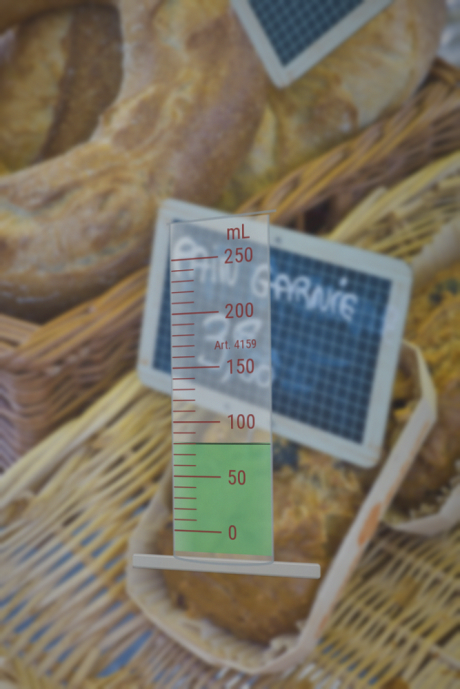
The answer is 80,mL
